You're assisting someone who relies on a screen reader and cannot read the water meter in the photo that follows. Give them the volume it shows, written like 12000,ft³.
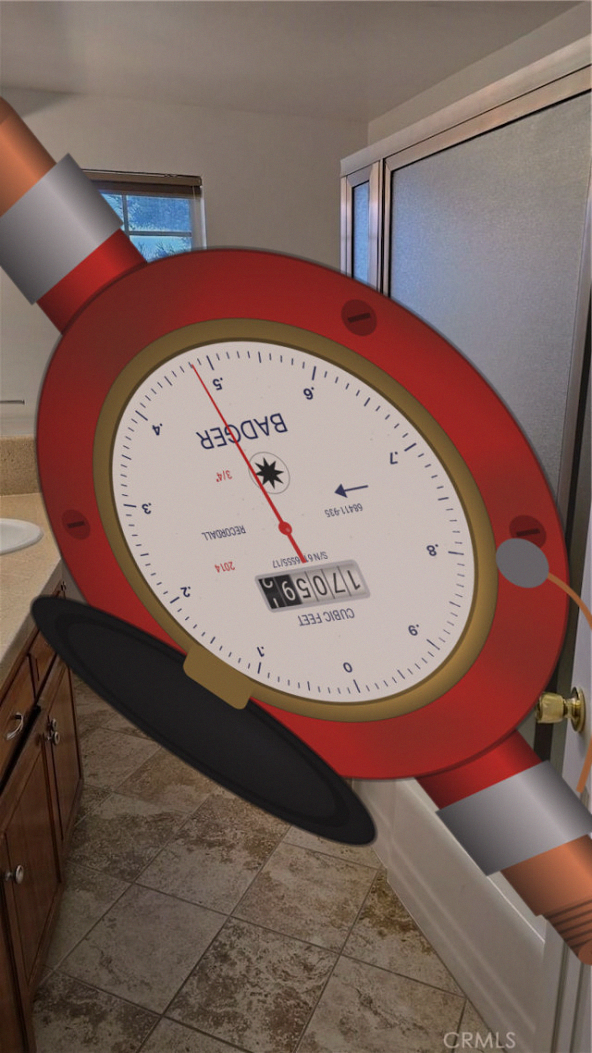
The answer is 170591.48,ft³
